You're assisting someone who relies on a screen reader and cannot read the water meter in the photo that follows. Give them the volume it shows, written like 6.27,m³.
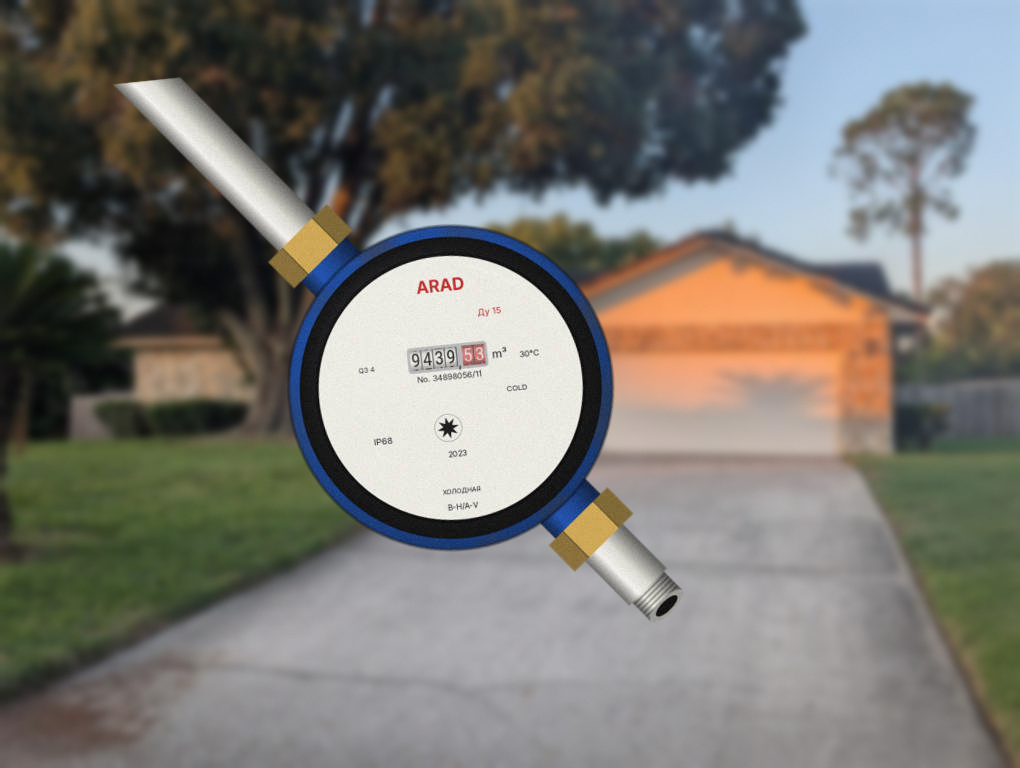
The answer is 9439.53,m³
